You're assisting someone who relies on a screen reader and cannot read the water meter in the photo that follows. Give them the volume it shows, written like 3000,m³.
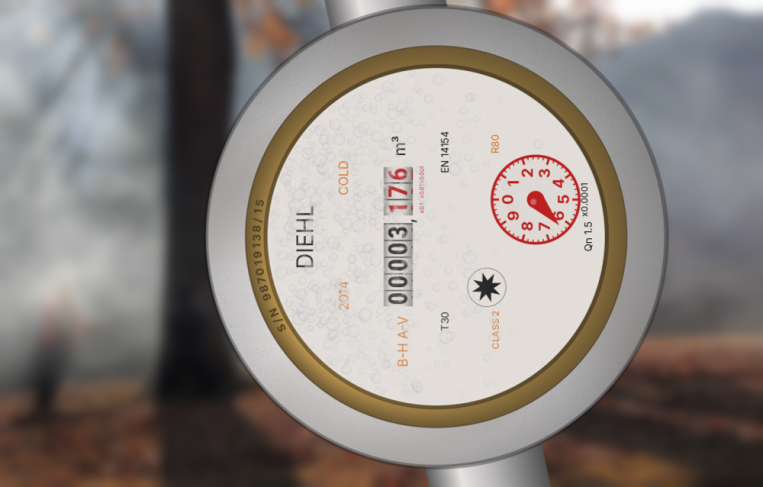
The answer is 3.1766,m³
